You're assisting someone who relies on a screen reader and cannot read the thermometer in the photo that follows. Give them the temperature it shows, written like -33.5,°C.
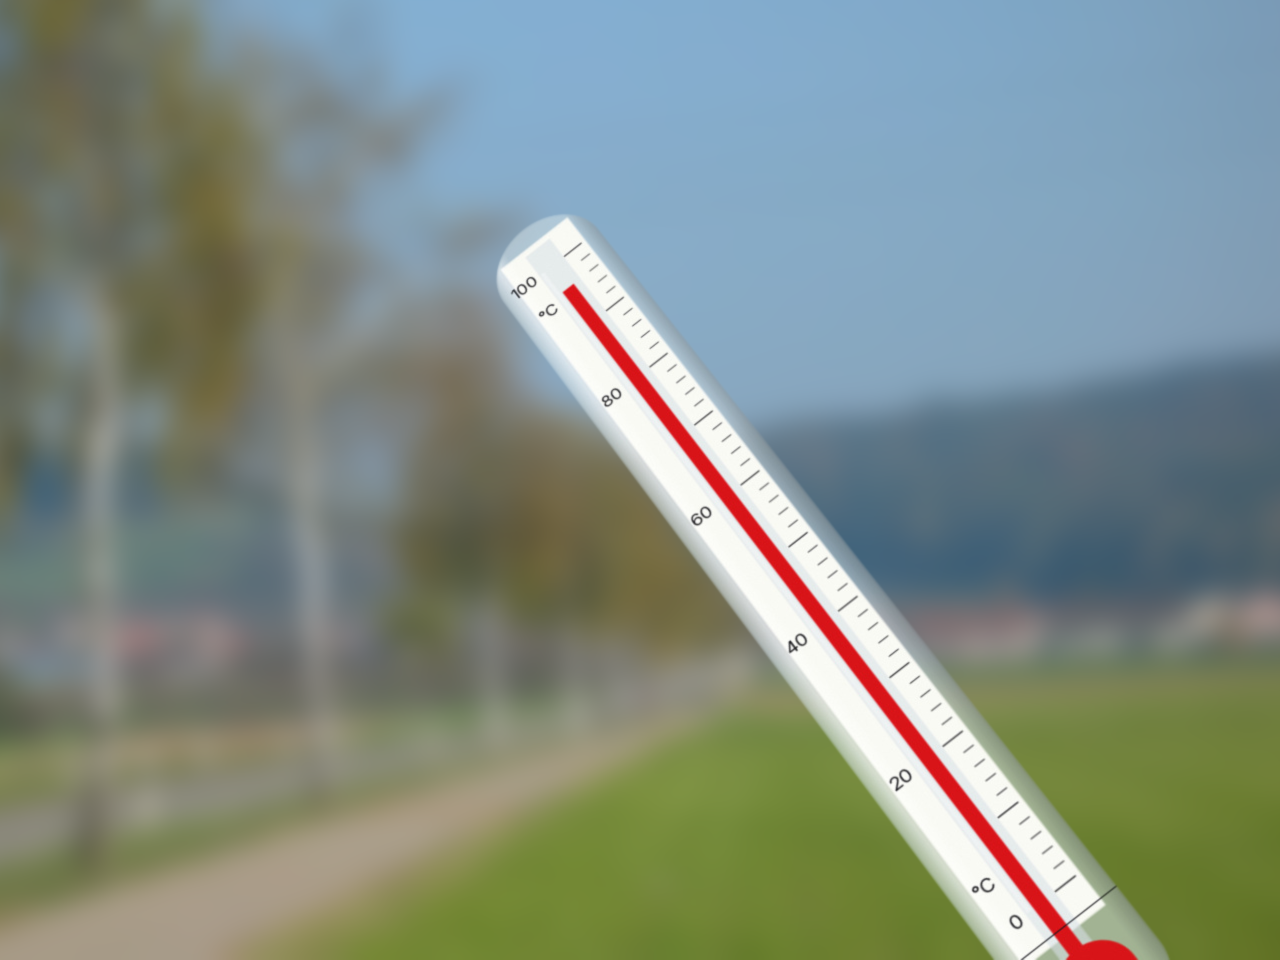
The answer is 96,°C
